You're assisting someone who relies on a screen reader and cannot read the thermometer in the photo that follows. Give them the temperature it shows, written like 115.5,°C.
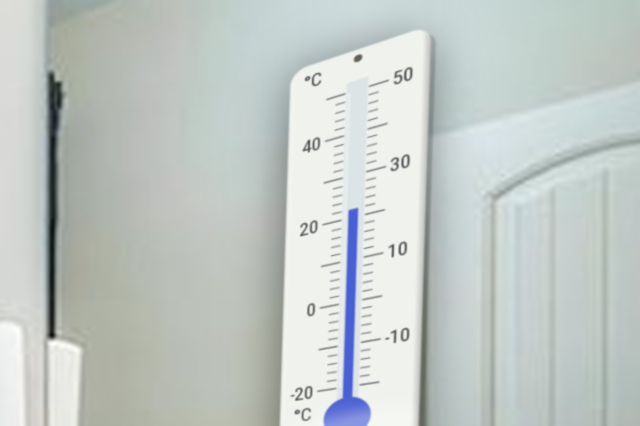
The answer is 22,°C
